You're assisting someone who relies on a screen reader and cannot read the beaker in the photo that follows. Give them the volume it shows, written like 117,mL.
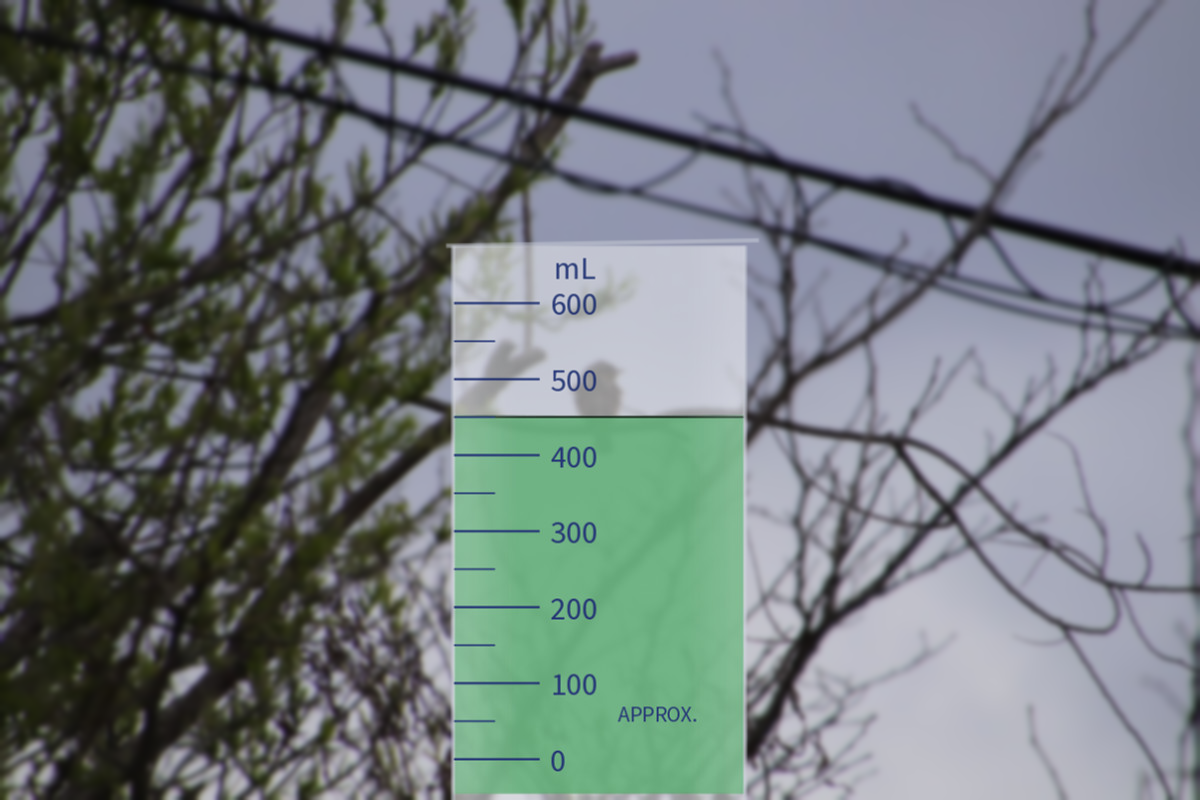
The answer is 450,mL
